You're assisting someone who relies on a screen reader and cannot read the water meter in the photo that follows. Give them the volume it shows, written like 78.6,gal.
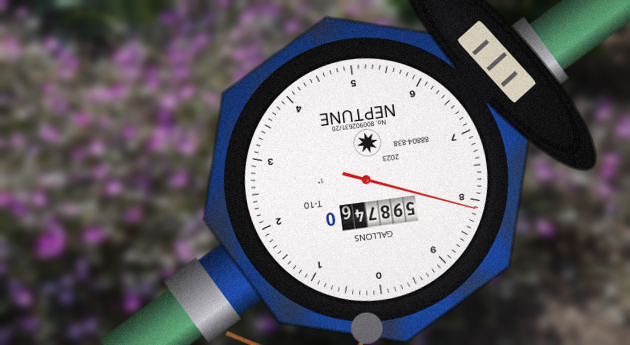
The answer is 5987458.1,gal
